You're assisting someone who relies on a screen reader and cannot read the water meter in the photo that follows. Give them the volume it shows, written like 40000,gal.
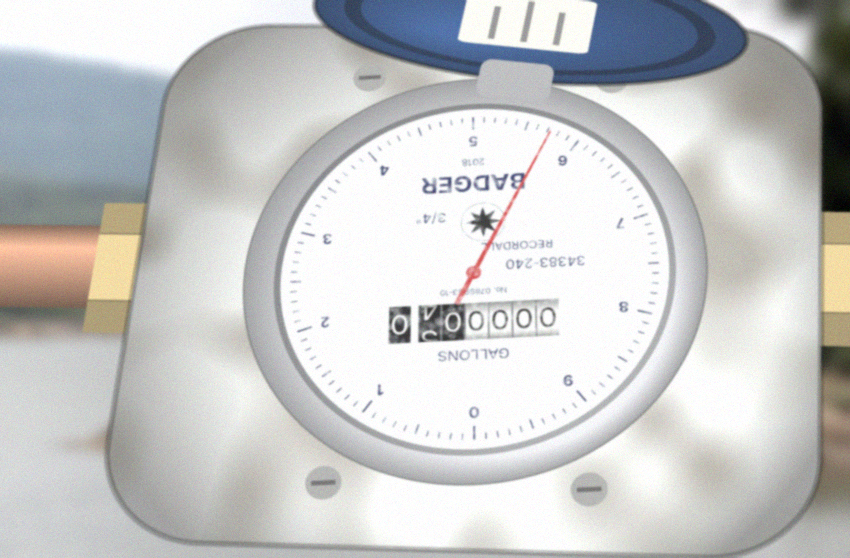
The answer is 35.7,gal
